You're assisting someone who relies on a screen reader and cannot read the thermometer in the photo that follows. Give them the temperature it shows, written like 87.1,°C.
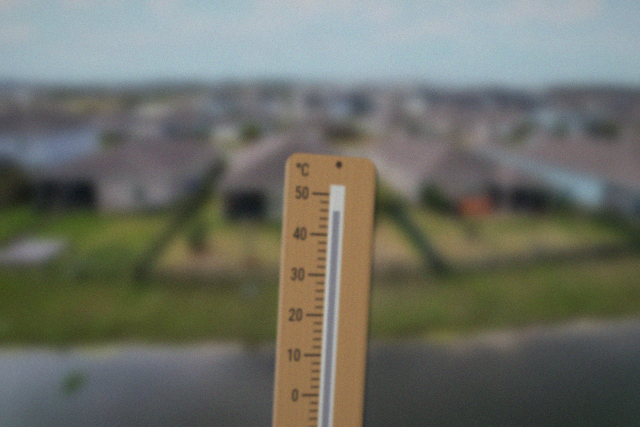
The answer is 46,°C
